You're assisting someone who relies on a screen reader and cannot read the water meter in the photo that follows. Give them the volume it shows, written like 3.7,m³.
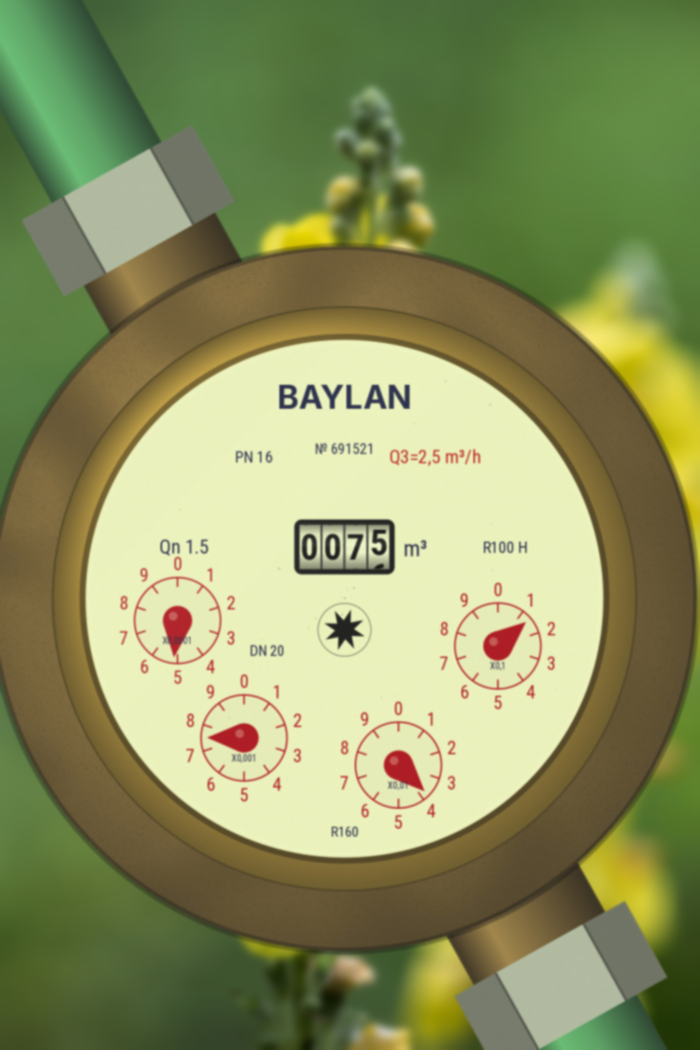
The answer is 75.1375,m³
